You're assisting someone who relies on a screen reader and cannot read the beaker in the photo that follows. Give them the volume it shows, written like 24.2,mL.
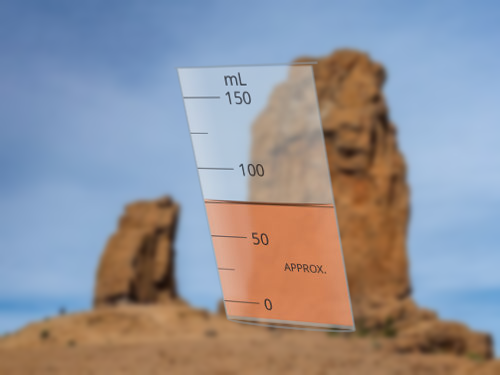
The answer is 75,mL
